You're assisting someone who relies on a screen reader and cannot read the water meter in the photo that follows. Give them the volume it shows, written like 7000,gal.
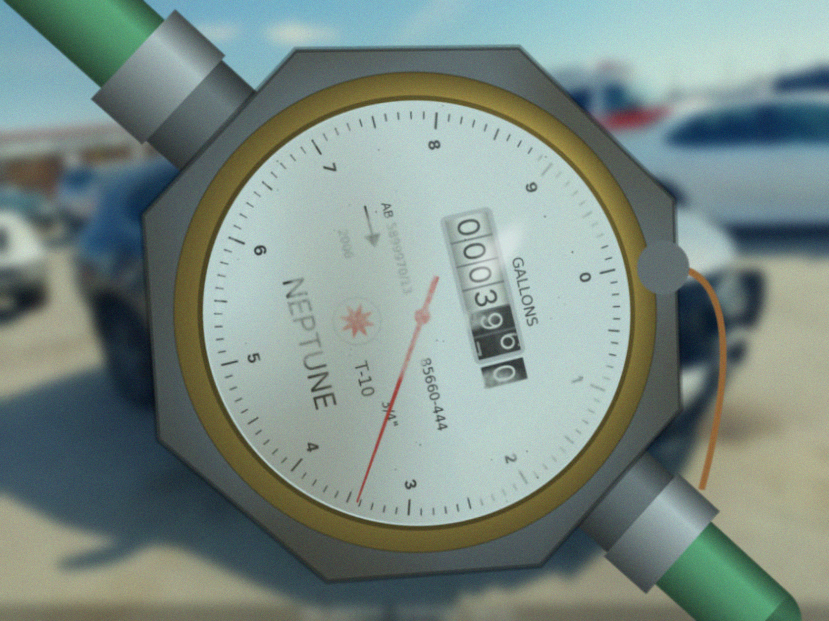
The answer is 3963.4,gal
